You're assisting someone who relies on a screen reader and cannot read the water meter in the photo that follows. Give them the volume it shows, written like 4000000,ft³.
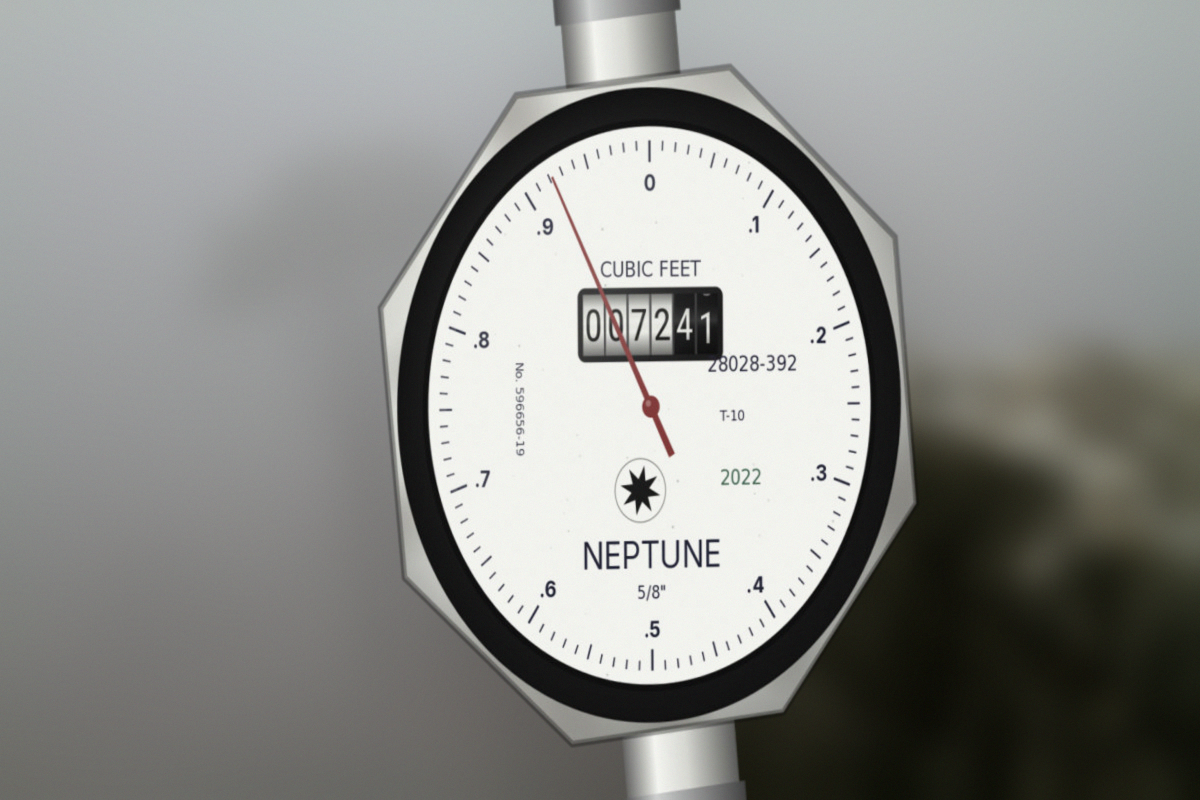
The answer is 7240.92,ft³
